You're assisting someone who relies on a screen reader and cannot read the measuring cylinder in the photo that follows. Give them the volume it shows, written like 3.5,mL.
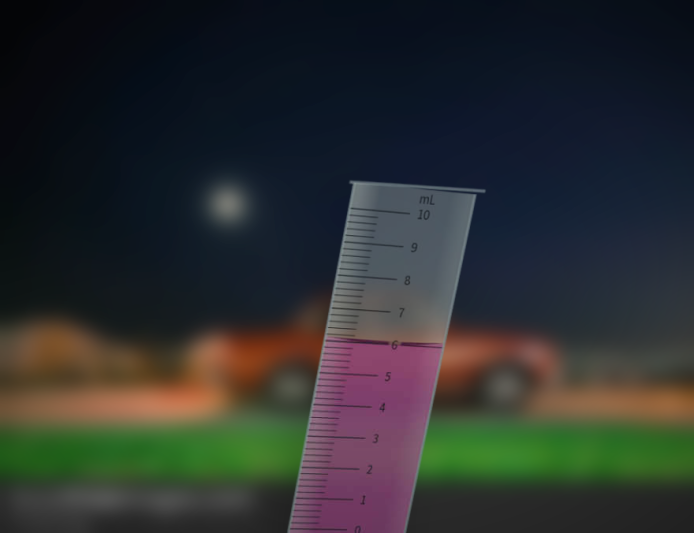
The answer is 6,mL
